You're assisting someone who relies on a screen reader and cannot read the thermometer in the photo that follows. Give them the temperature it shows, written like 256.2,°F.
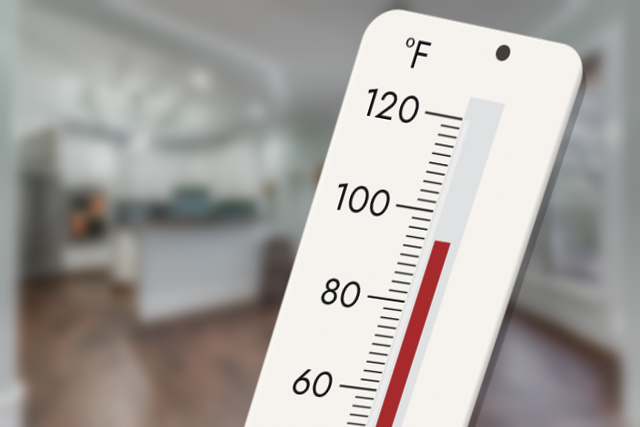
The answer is 94,°F
